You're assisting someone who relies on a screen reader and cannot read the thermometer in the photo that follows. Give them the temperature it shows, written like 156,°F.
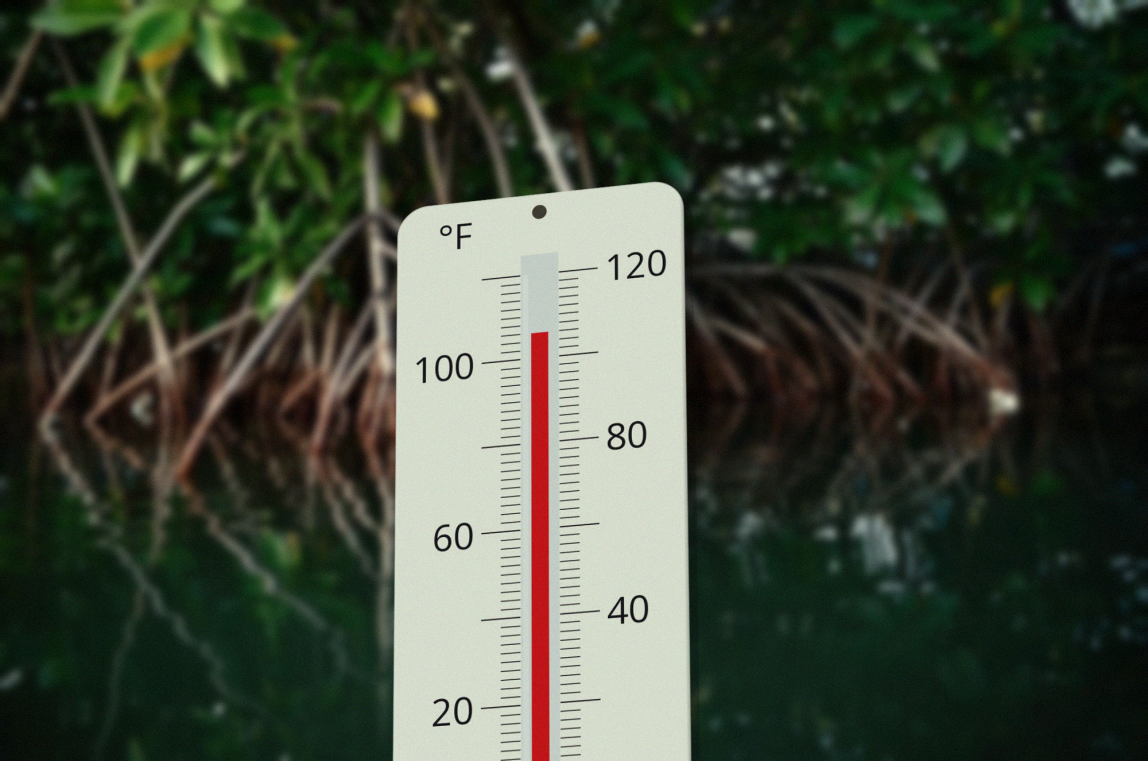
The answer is 106,°F
